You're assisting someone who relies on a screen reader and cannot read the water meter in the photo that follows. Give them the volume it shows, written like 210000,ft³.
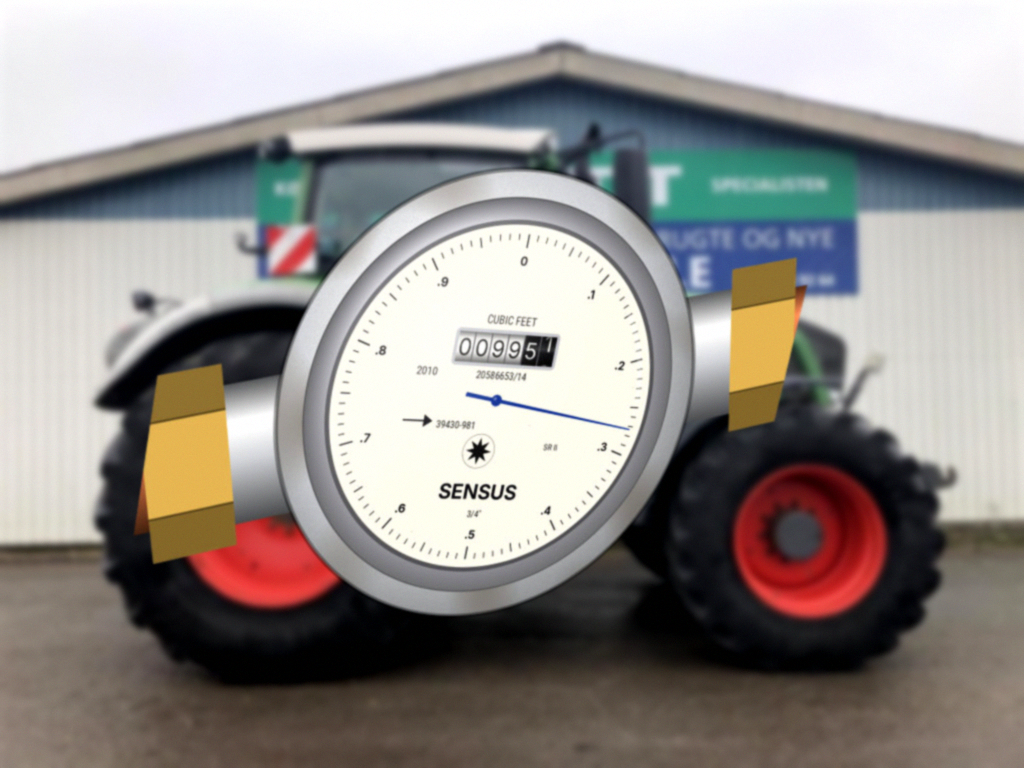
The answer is 9951.27,ft³
